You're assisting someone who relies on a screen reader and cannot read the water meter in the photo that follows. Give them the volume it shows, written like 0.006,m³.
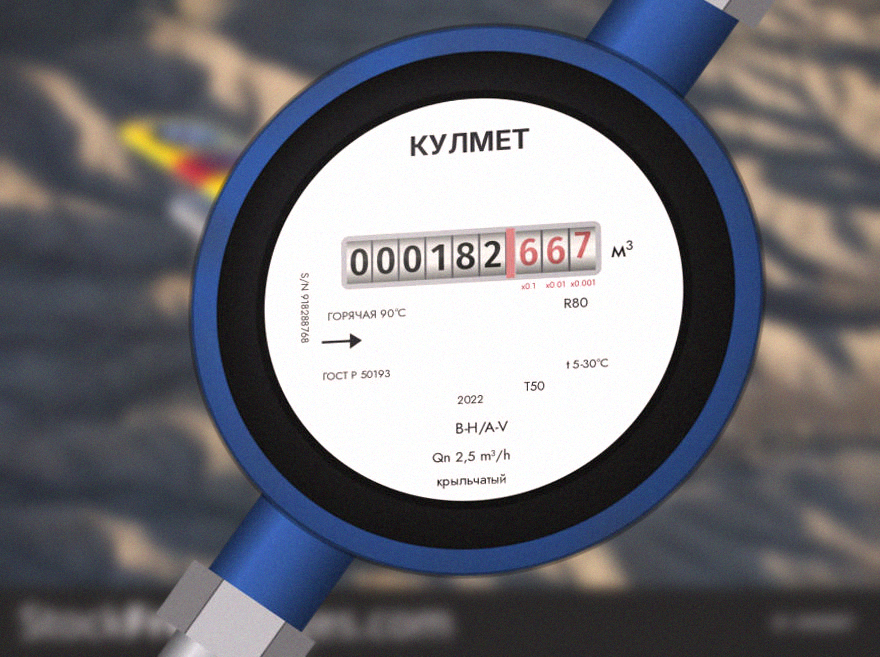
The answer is 182.667,m³
